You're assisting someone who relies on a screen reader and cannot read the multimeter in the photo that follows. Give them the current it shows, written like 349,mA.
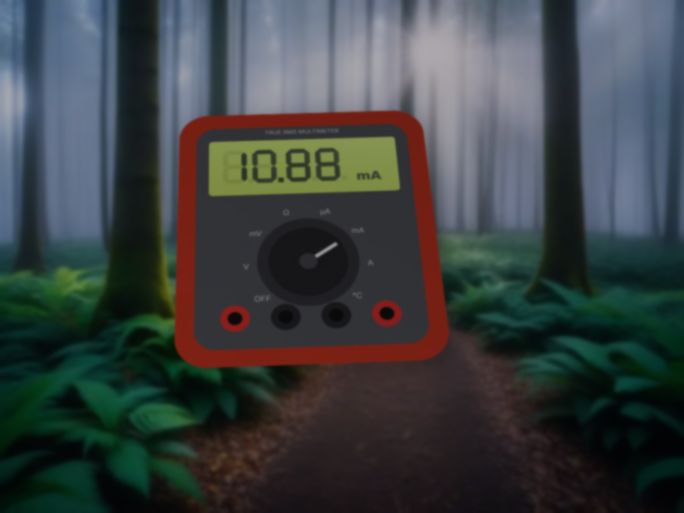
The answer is 10.88,mA
